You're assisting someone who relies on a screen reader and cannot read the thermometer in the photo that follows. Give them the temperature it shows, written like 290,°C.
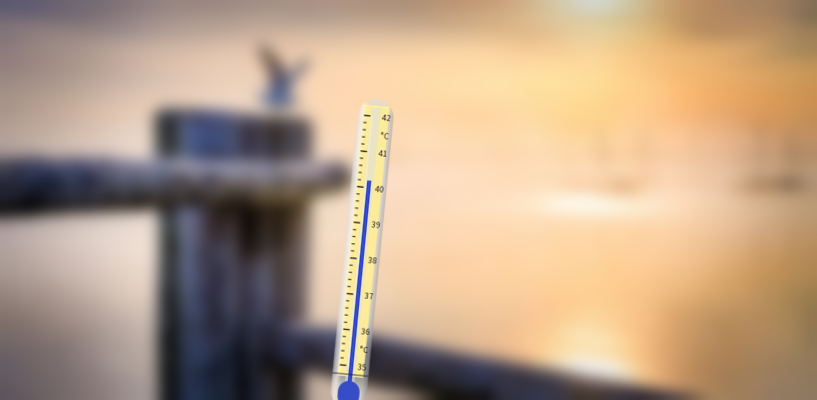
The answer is 40.2,°C
